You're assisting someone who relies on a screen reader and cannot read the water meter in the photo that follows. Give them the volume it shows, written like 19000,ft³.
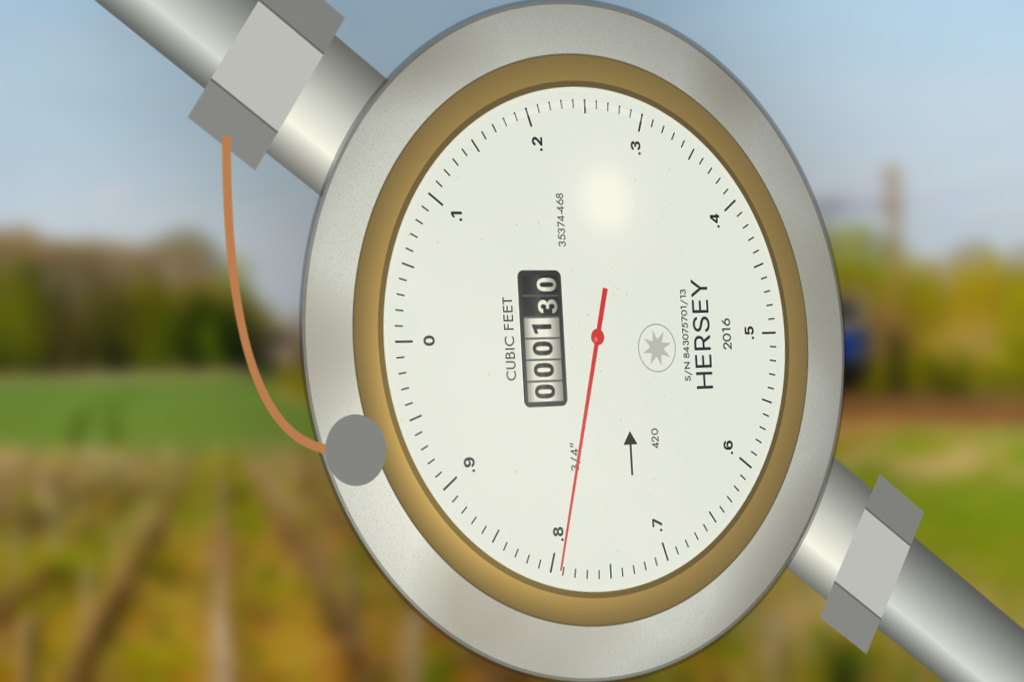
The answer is 129.79,ft³
